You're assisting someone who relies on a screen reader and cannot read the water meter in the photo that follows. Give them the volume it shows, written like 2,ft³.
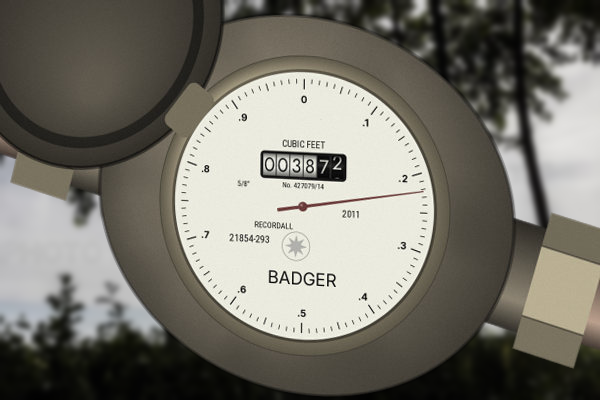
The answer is 3872.22,ft³
